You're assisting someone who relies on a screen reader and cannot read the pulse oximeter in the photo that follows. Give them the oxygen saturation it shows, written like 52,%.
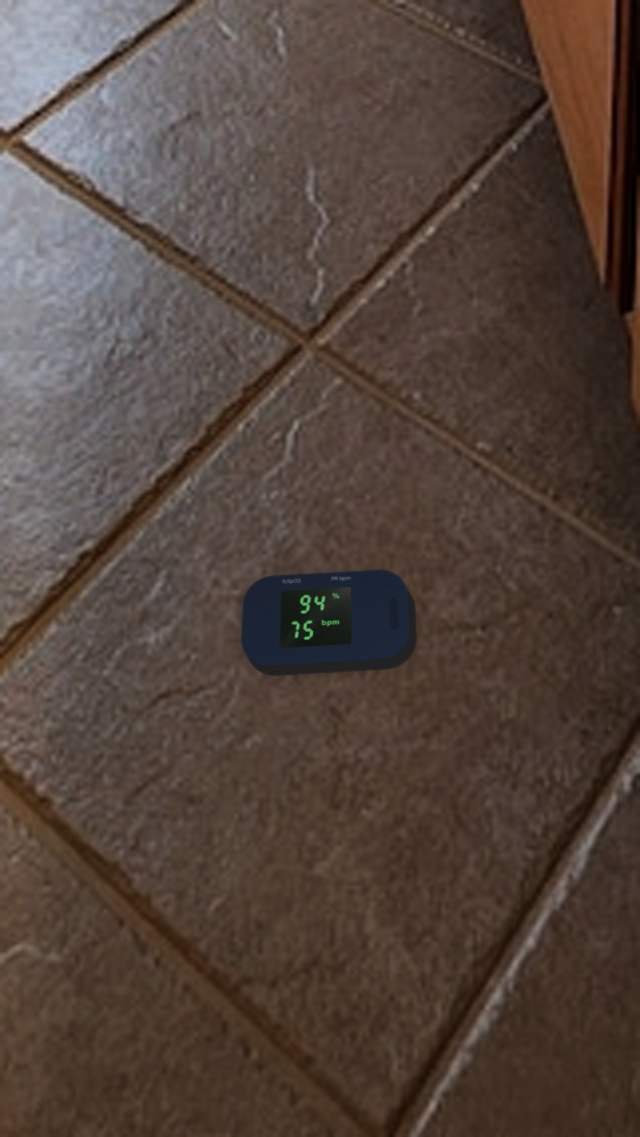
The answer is 94,%
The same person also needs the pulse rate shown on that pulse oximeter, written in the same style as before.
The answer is 75,bpm
